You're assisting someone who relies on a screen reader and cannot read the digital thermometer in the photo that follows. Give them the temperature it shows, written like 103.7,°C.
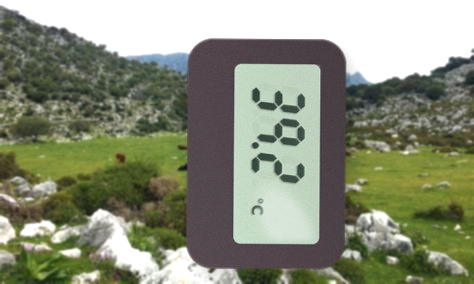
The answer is 39.2,°C
